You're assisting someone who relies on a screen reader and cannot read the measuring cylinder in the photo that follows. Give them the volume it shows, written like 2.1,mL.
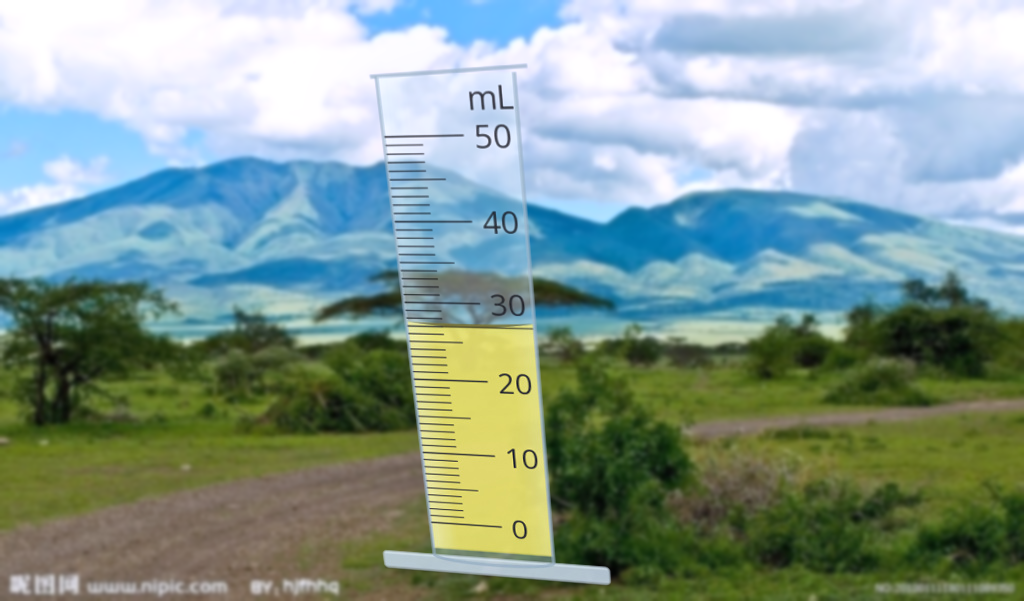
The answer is 27,mL
